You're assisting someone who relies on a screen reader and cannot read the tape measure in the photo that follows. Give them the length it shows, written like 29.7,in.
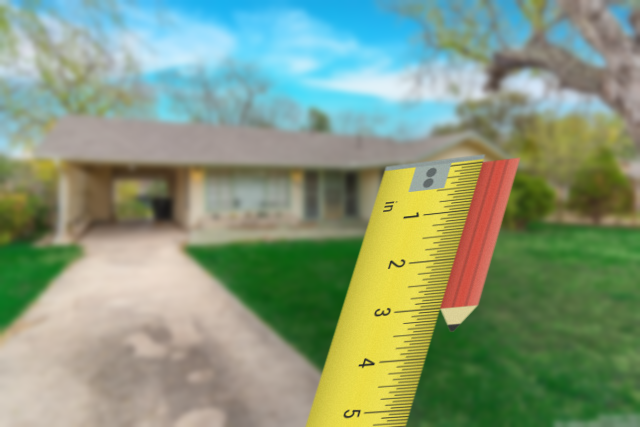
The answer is 3.5,in
